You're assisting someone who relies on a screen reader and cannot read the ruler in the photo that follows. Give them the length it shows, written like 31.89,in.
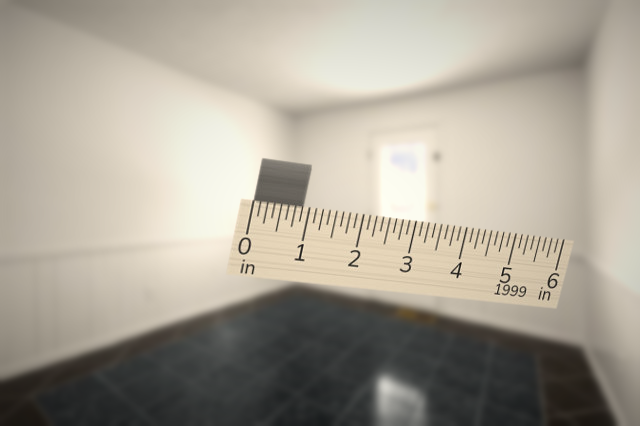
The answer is 0.875,in
